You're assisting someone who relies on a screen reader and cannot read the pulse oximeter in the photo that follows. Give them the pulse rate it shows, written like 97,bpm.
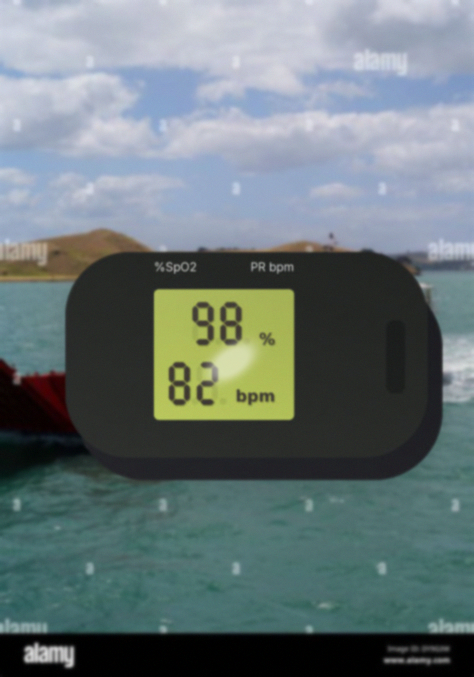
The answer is 82,bpm
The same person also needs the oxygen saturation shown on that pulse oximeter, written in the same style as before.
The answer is 98,%
